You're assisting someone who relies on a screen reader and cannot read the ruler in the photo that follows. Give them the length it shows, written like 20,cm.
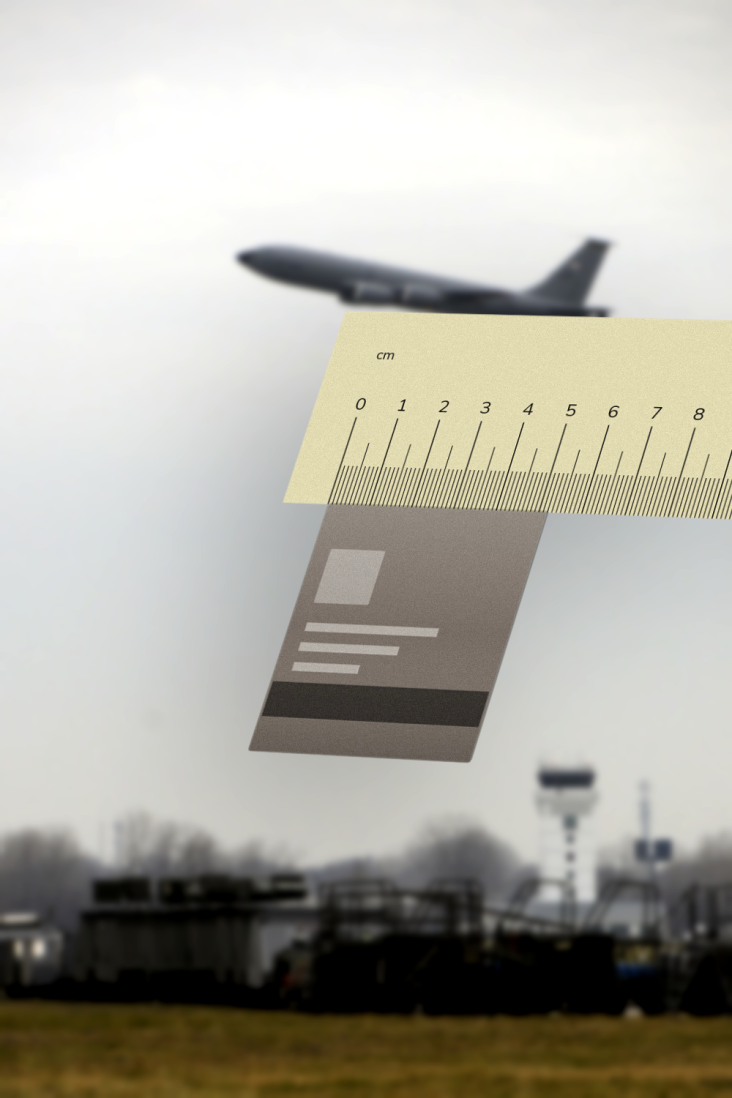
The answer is 5.2,cm
